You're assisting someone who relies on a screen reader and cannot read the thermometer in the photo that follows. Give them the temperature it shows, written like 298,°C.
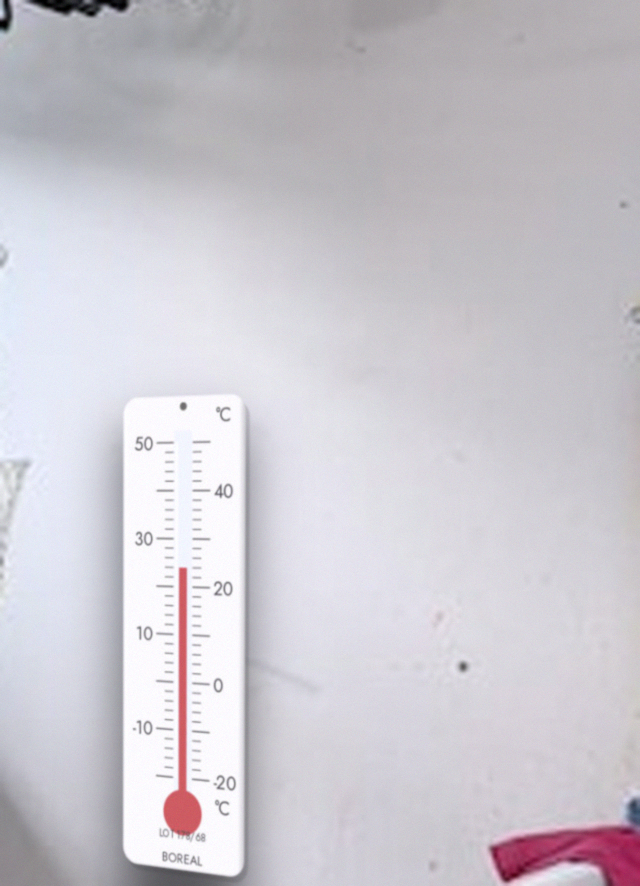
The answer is 24,°C
